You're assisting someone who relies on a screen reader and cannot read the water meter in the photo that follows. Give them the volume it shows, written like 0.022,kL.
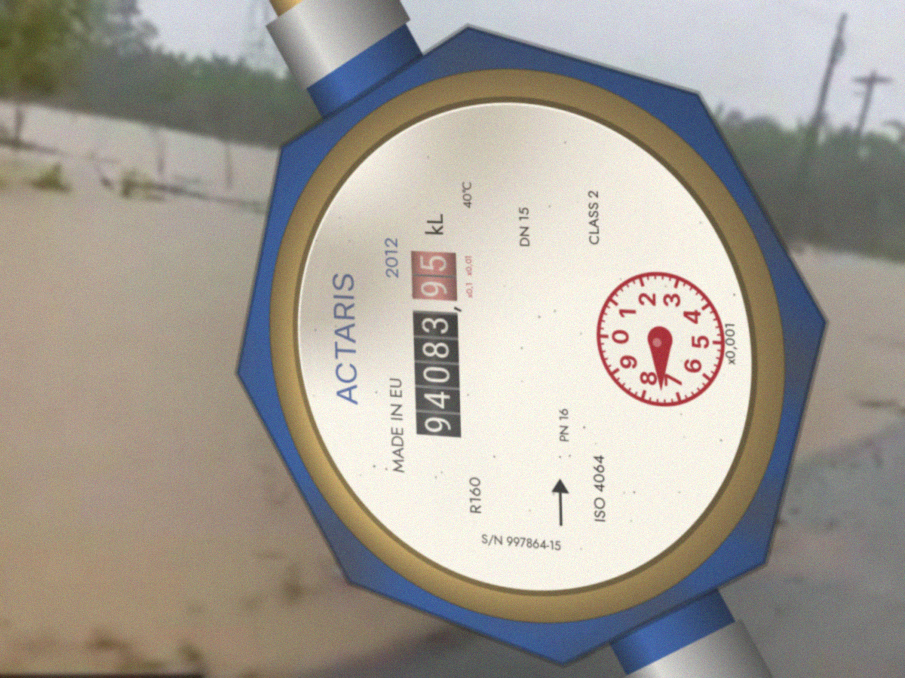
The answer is 94083.957,kL
